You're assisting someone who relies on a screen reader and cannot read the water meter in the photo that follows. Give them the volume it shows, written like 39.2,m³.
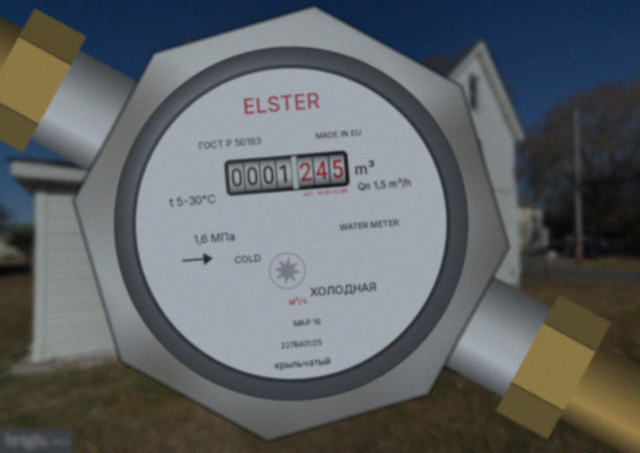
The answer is 1.245,m³
